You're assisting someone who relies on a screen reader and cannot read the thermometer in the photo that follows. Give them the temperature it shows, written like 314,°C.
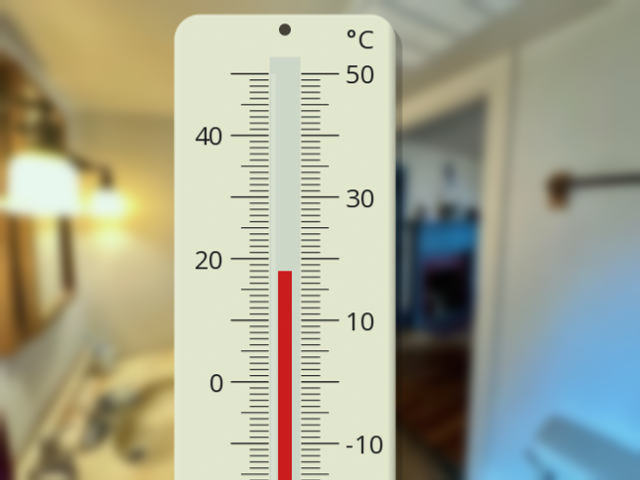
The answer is 18,°C
